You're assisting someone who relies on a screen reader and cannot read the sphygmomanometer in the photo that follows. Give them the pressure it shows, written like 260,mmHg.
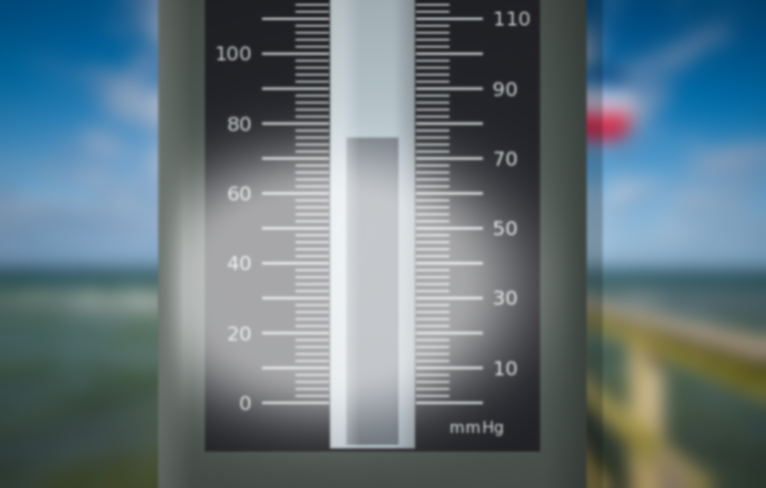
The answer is 76,mmHg
